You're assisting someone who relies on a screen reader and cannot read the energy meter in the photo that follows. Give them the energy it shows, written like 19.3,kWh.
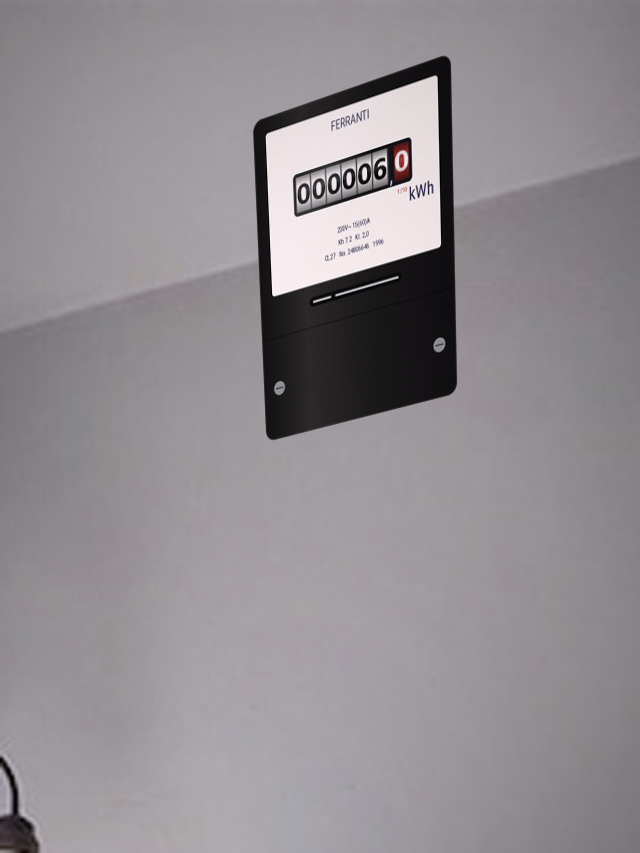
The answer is 6.0,kWh
